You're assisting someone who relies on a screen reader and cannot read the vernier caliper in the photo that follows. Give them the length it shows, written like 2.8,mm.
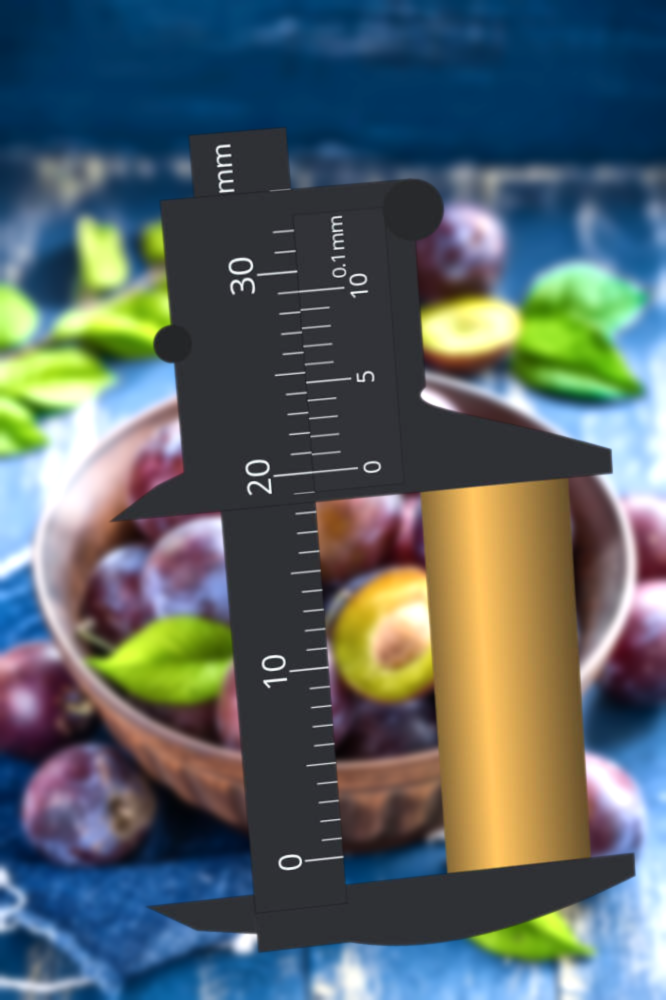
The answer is 20.0,mm
